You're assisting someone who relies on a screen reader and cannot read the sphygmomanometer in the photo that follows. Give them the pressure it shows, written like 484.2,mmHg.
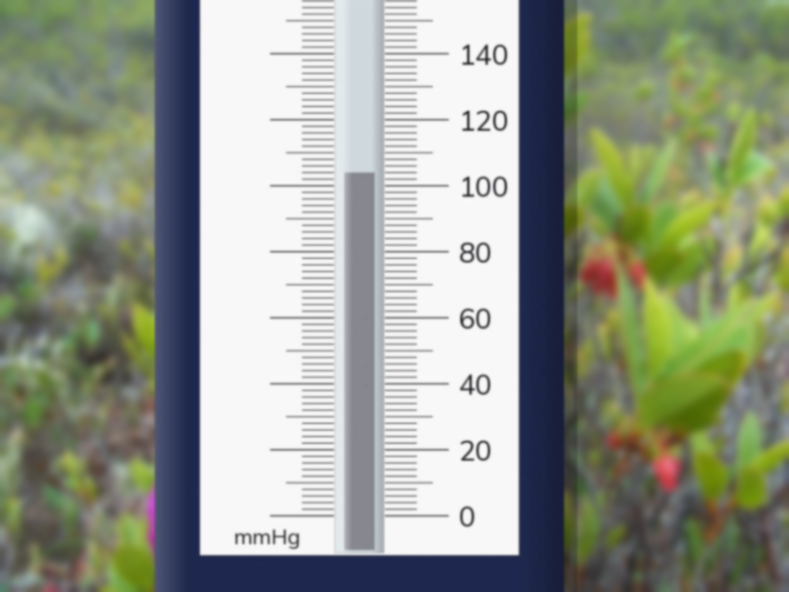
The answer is 104,mmHg
